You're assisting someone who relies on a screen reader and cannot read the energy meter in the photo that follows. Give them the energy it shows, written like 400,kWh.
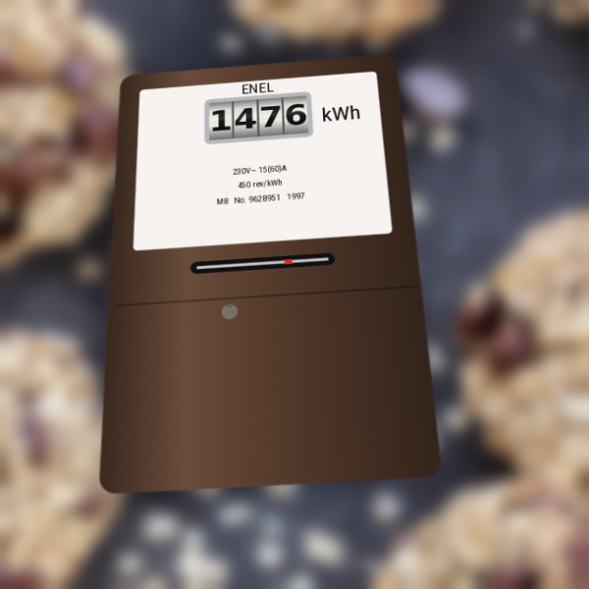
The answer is 1476,kWh
